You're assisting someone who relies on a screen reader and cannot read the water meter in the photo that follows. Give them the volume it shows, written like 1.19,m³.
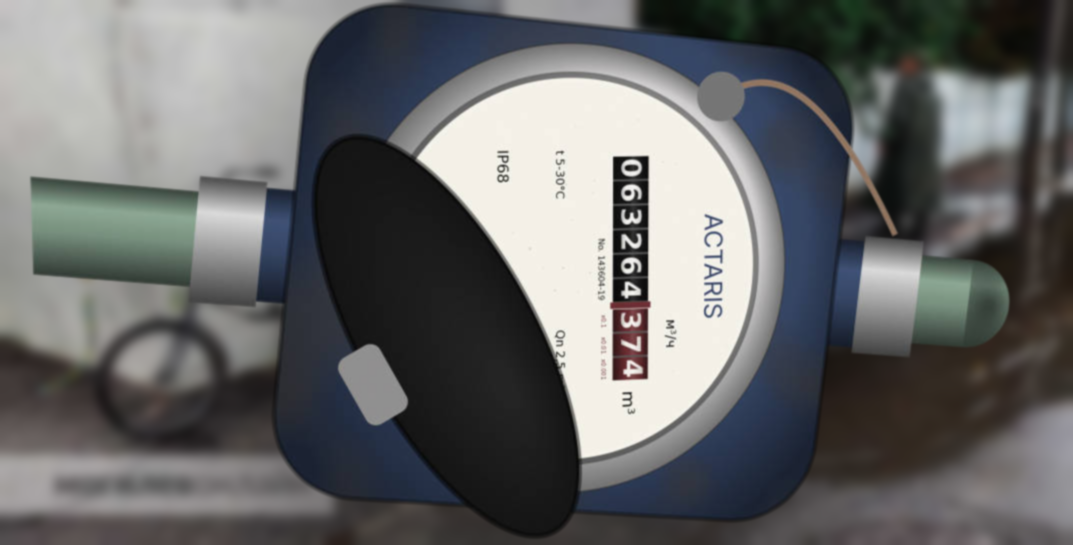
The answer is 63264.374,m³
